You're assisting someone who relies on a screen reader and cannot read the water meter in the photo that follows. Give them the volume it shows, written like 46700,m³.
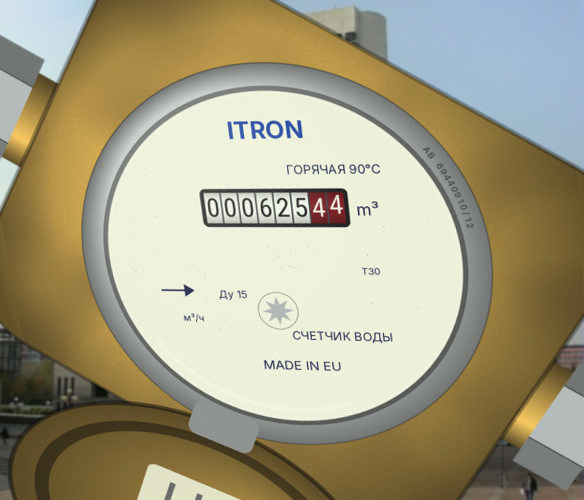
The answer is 625.44,m³
